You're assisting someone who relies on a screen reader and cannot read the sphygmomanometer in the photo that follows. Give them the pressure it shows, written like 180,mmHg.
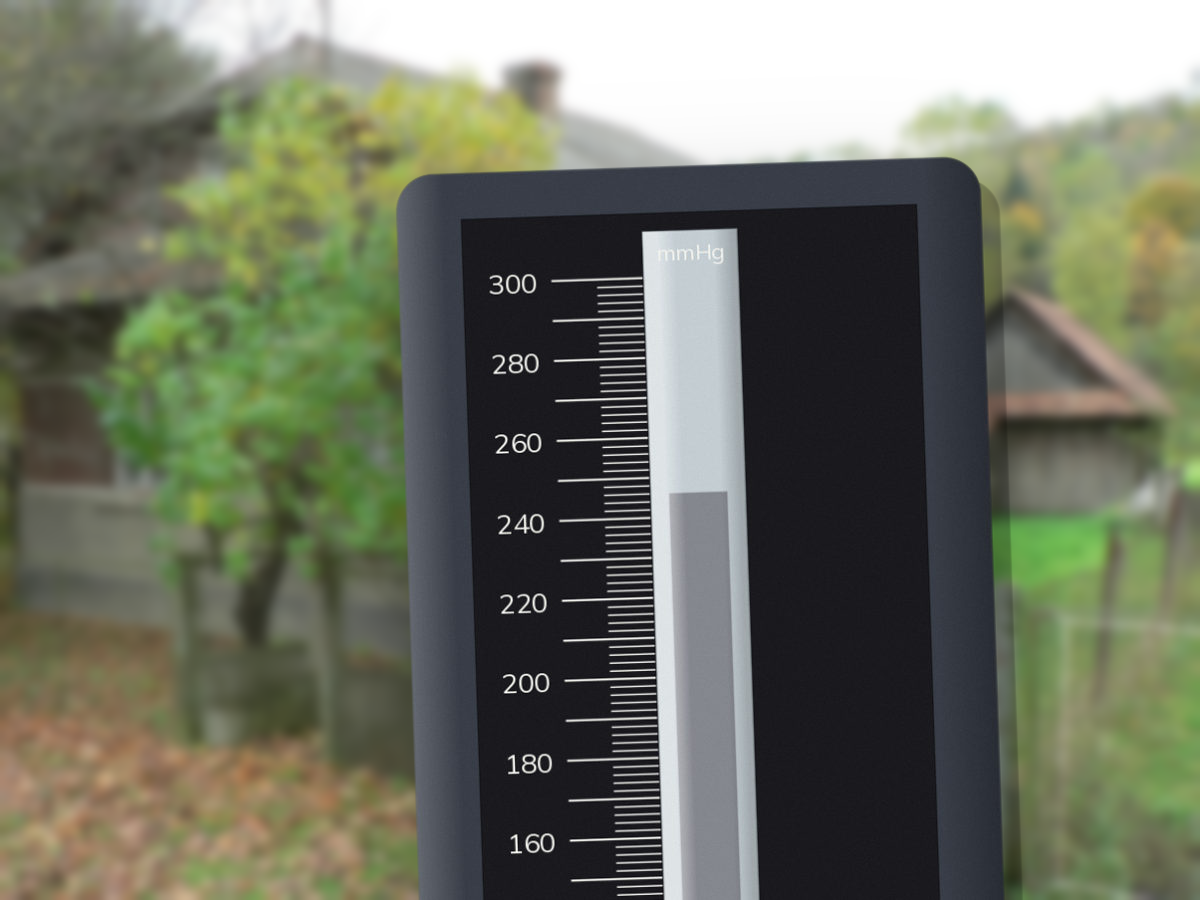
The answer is 246,mmHg
